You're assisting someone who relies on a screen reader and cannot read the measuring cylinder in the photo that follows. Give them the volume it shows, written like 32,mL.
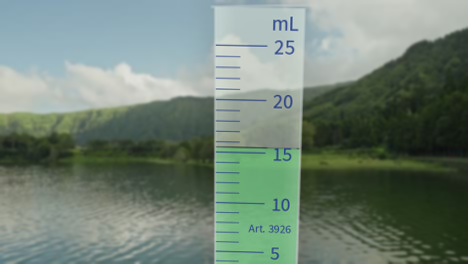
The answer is 15.5,mL
